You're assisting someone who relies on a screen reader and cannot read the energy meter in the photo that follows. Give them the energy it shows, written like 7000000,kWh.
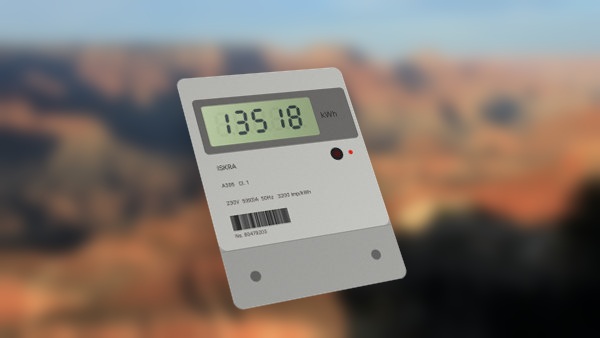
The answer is 13518,kWh
